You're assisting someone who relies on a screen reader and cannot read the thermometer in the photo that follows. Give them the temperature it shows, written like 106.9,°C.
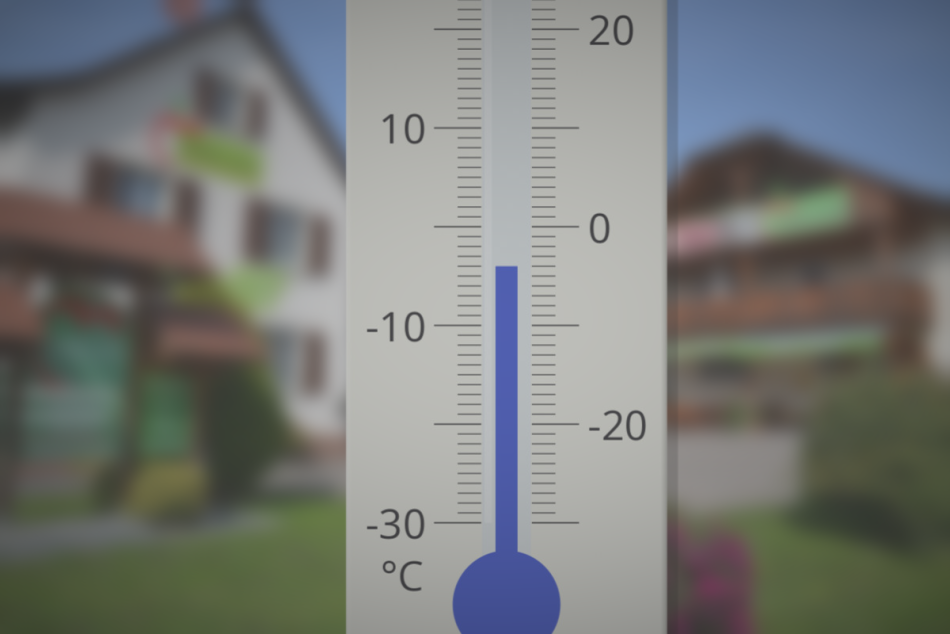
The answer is -4,°C
